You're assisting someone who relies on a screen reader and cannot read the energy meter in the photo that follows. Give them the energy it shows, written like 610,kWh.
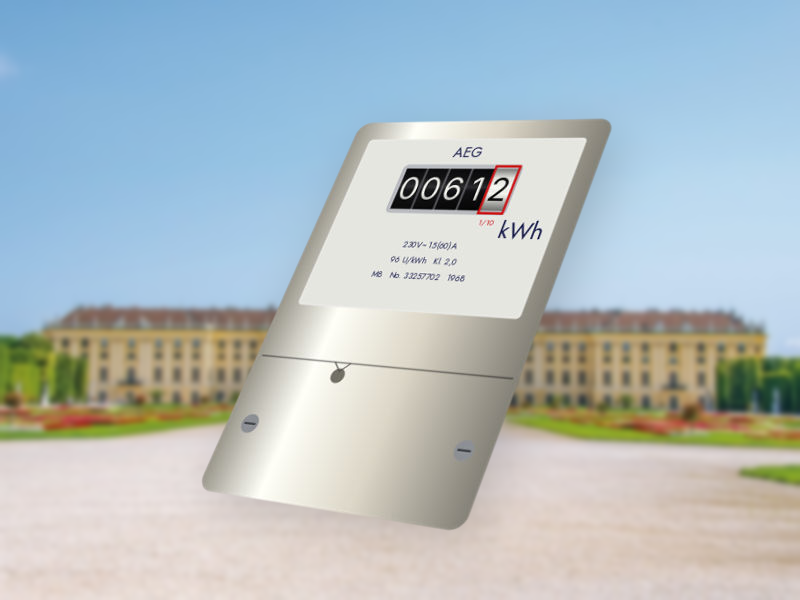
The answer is 61.2,kWh
